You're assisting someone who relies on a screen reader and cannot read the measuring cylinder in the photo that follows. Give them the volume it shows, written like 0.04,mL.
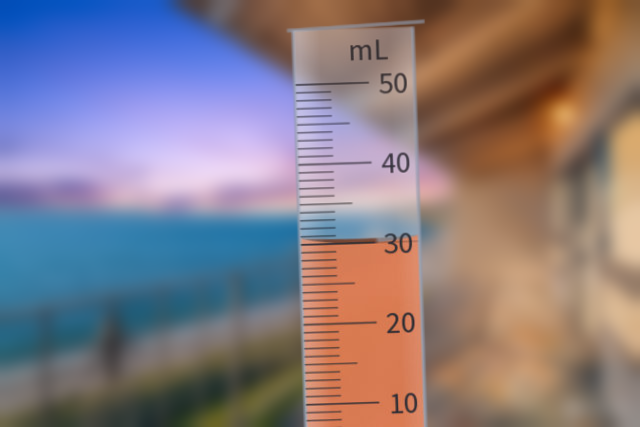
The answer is 30,mL
